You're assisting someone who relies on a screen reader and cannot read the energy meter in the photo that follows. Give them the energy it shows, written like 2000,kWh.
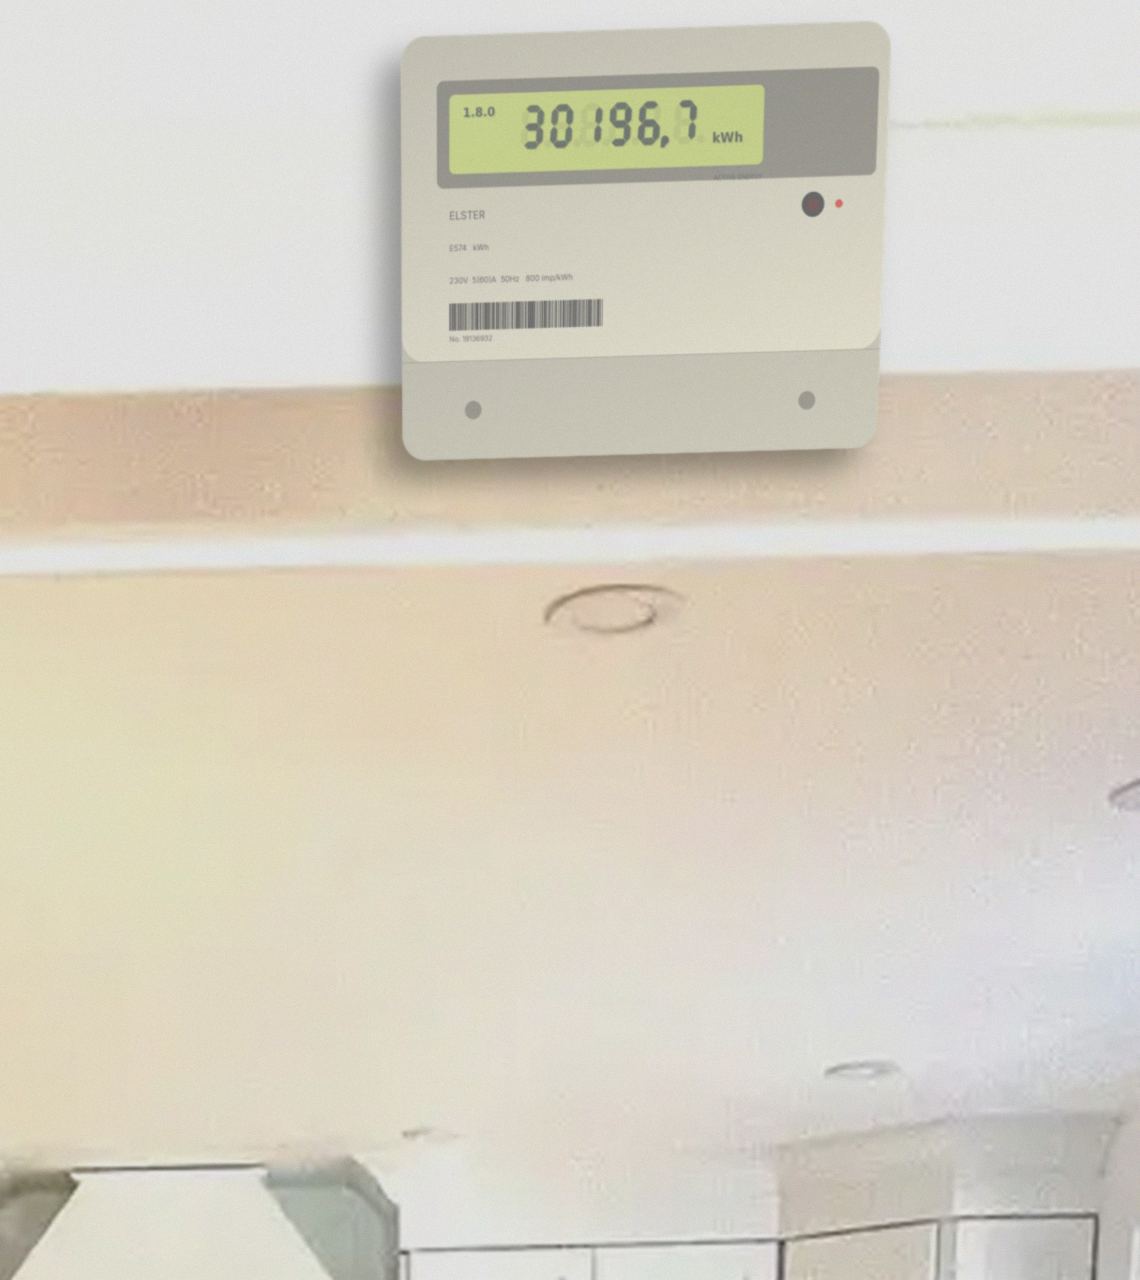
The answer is 30196.7,kWh
